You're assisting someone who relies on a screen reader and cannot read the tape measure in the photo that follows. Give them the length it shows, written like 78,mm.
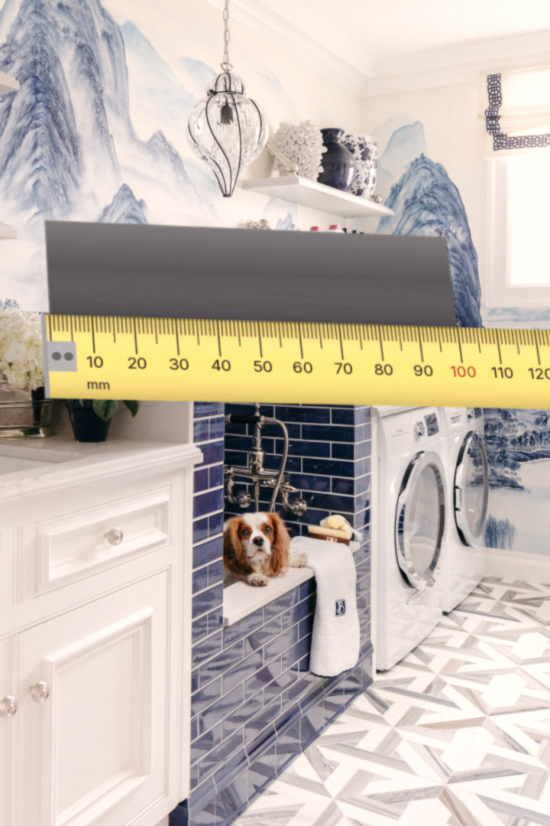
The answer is 100,mm
